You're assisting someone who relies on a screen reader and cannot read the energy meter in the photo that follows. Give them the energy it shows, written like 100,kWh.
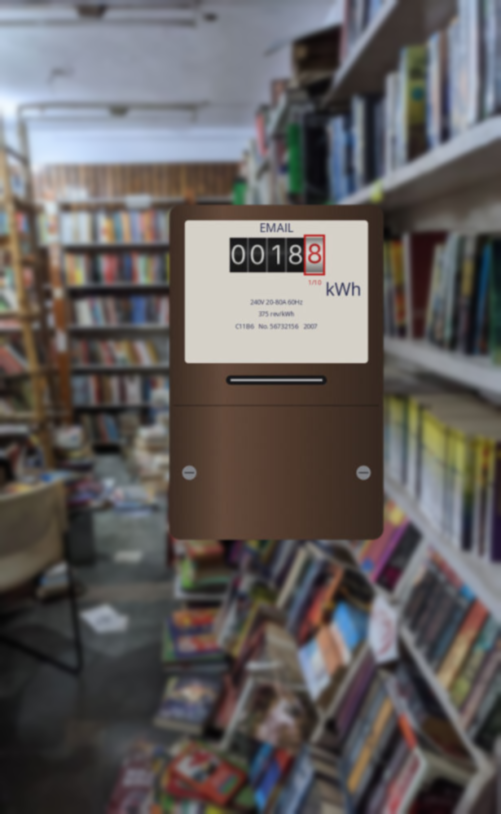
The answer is 18.8,kWh
